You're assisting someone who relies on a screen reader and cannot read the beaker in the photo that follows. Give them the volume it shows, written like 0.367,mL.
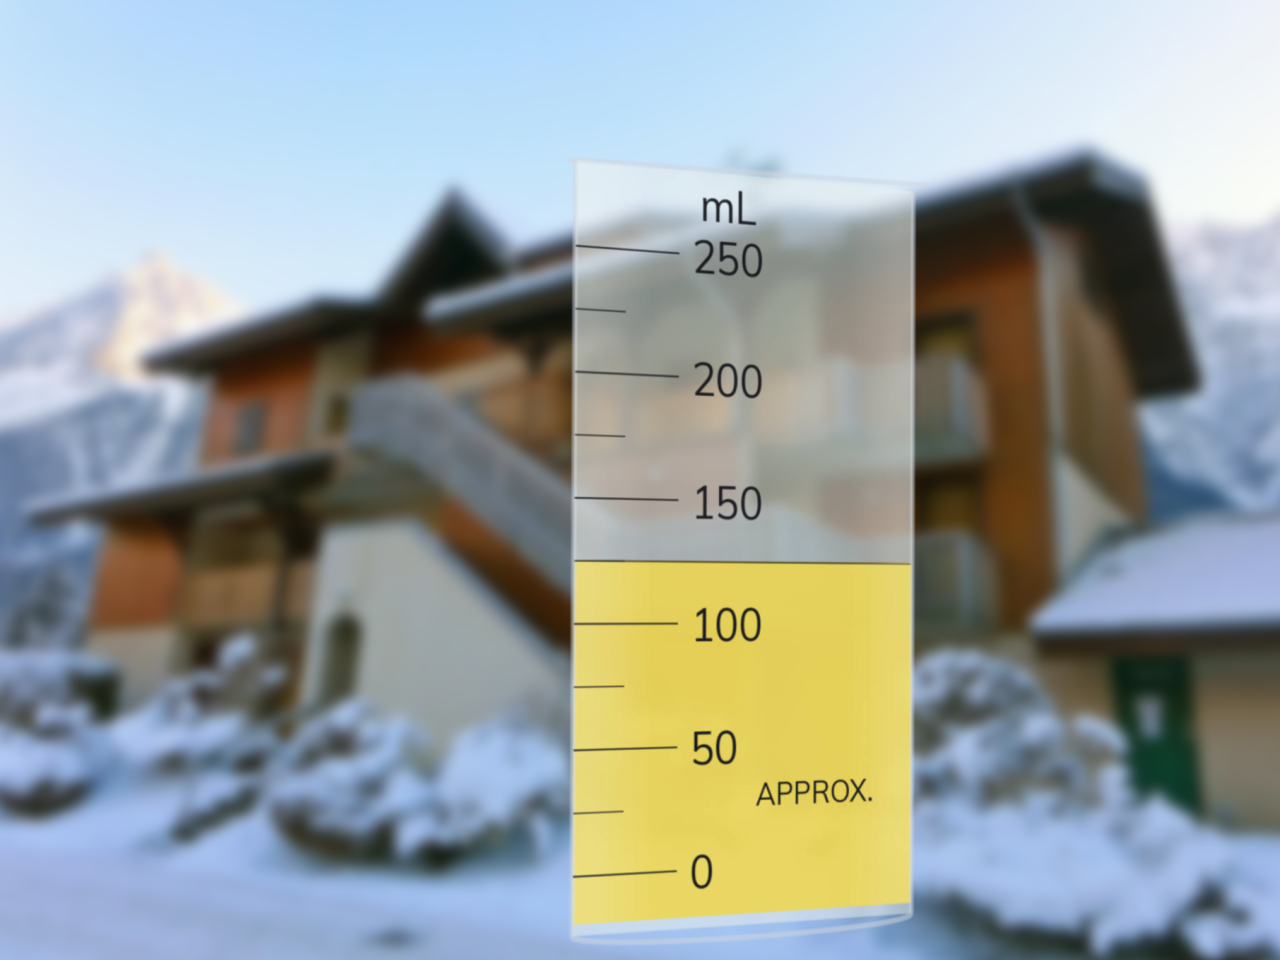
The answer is 125,mL
